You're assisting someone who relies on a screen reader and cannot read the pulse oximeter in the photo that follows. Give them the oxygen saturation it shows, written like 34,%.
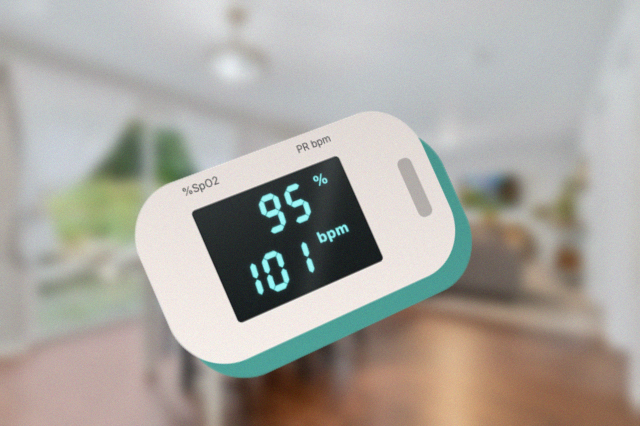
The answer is 95,%
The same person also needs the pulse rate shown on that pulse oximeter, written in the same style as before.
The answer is 101,bpm
